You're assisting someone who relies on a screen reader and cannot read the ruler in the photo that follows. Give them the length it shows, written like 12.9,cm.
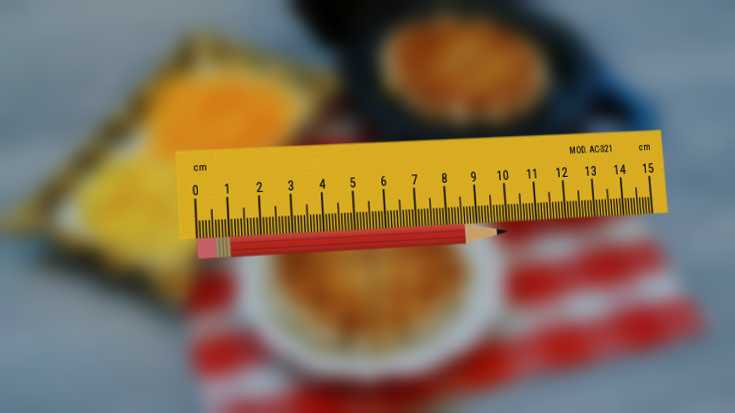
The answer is 10,cm
